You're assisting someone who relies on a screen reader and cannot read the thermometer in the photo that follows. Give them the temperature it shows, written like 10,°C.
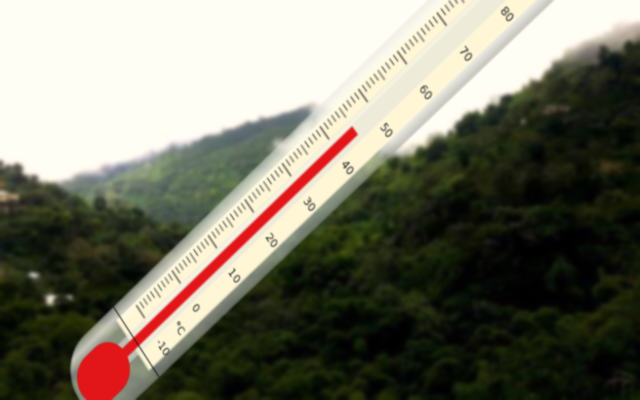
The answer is 45,°C
